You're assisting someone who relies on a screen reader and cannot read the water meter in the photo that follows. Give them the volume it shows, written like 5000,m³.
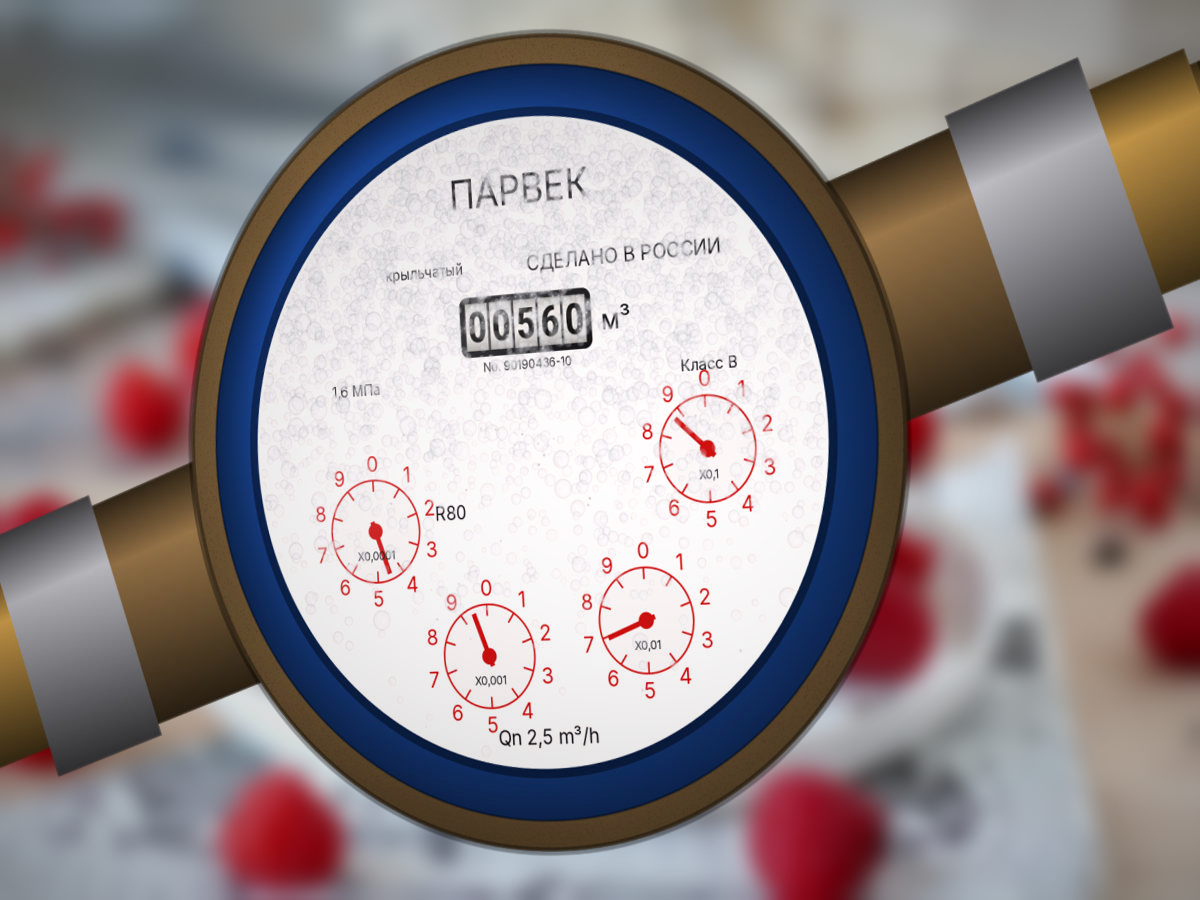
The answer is 560.8694,m³
